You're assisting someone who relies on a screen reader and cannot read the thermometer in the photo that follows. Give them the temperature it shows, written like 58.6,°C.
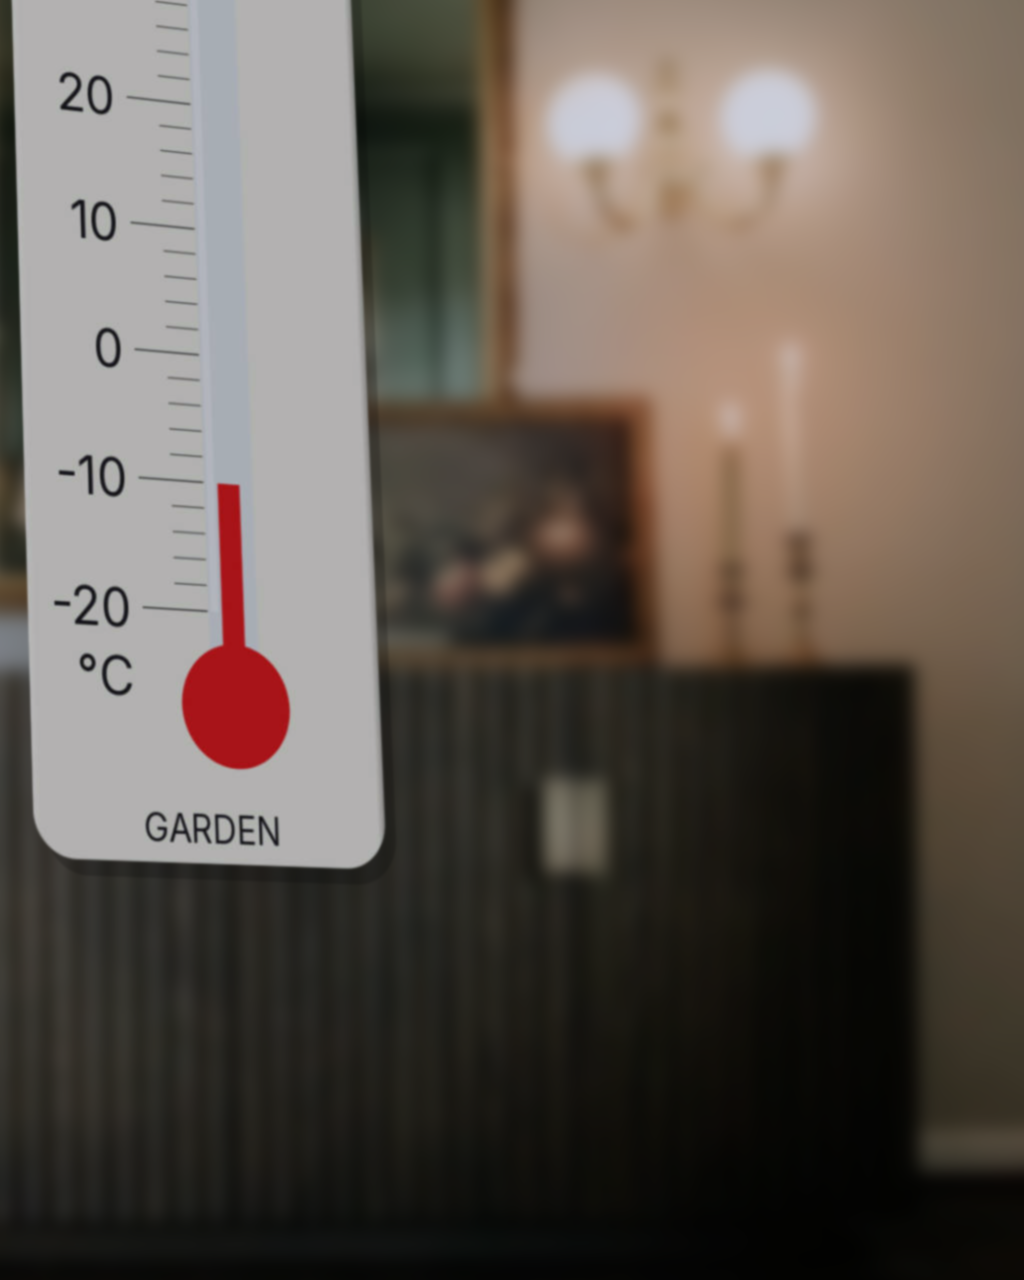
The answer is -10,°C
